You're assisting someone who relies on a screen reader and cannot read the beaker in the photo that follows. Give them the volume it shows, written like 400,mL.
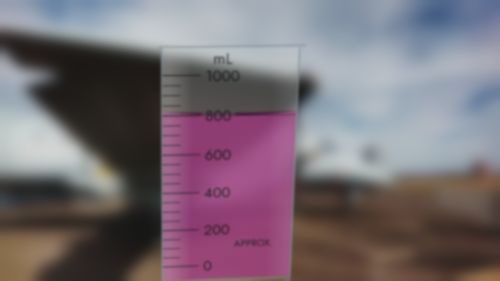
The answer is 800,mL
